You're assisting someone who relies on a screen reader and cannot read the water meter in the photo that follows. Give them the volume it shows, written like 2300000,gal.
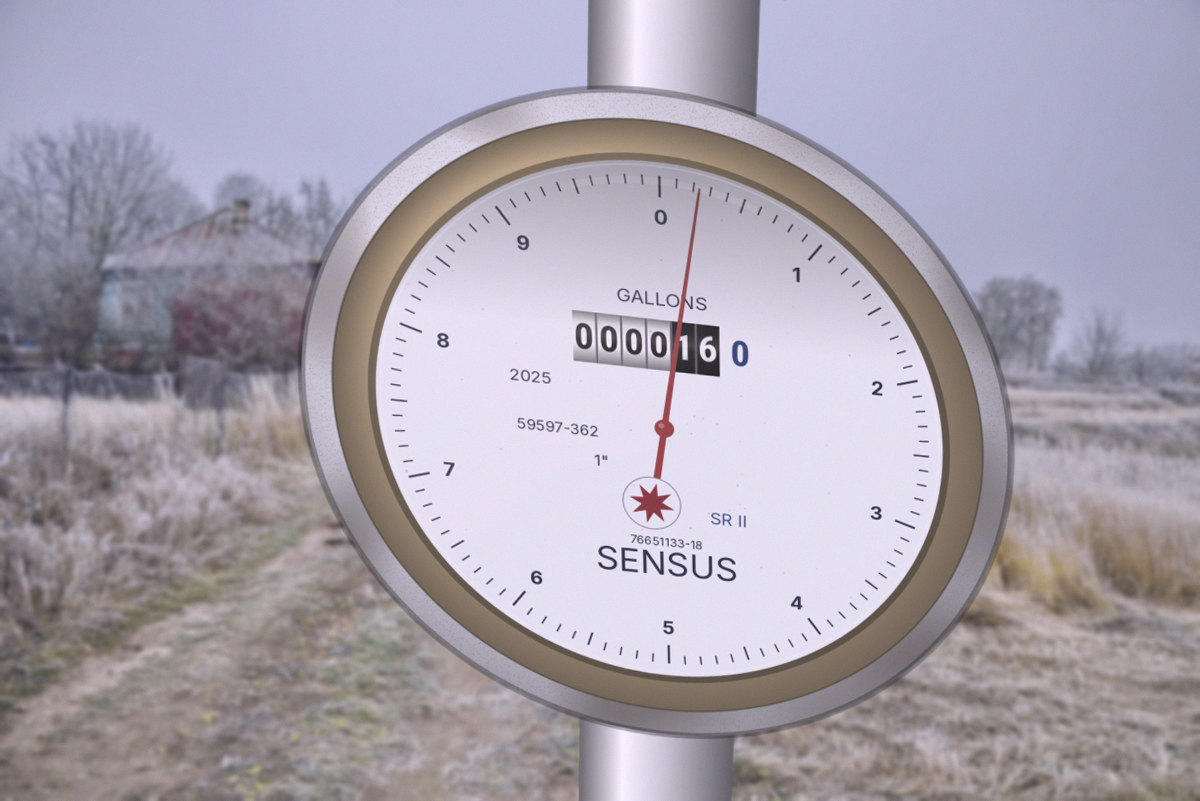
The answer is 160.2,gal
